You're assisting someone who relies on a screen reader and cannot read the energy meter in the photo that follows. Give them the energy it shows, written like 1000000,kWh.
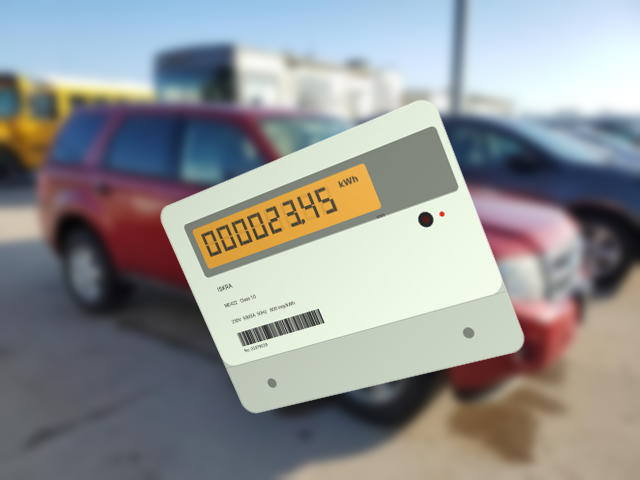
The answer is 23.45,kWh
